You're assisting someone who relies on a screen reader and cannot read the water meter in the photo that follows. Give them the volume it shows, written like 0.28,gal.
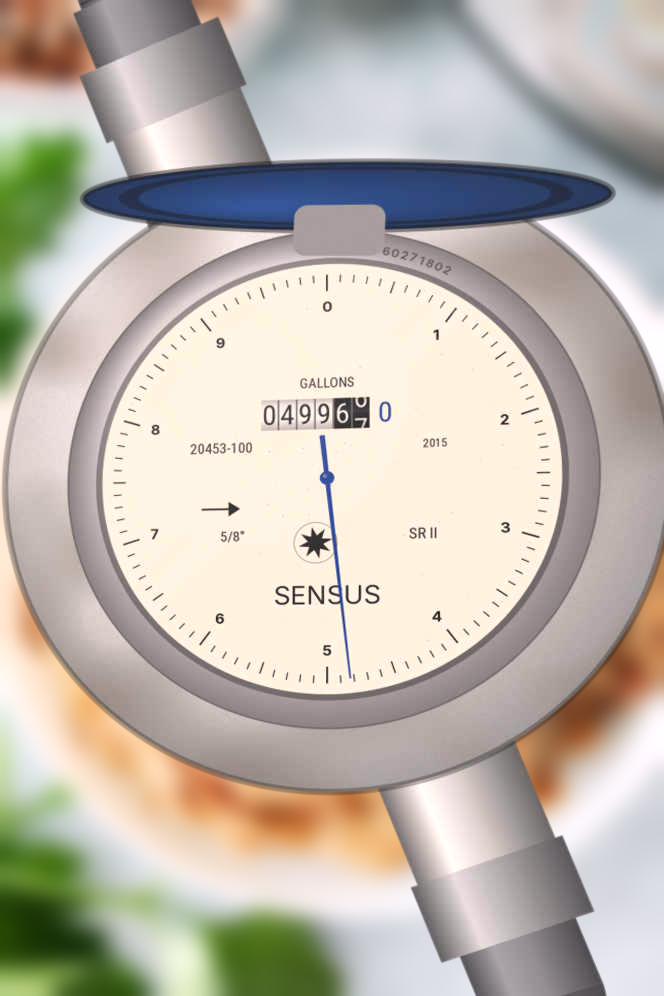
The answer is 499664.8,gal
